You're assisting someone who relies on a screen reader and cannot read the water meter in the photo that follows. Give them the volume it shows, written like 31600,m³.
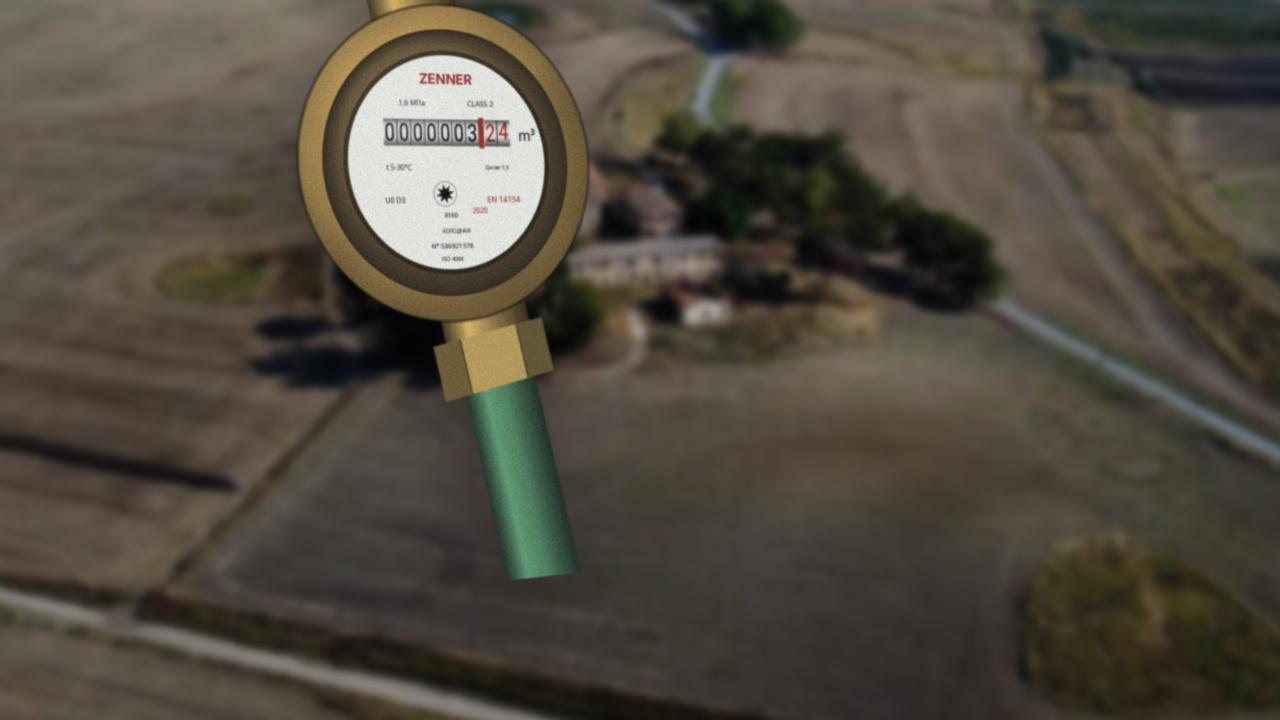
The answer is 3.24,m³
